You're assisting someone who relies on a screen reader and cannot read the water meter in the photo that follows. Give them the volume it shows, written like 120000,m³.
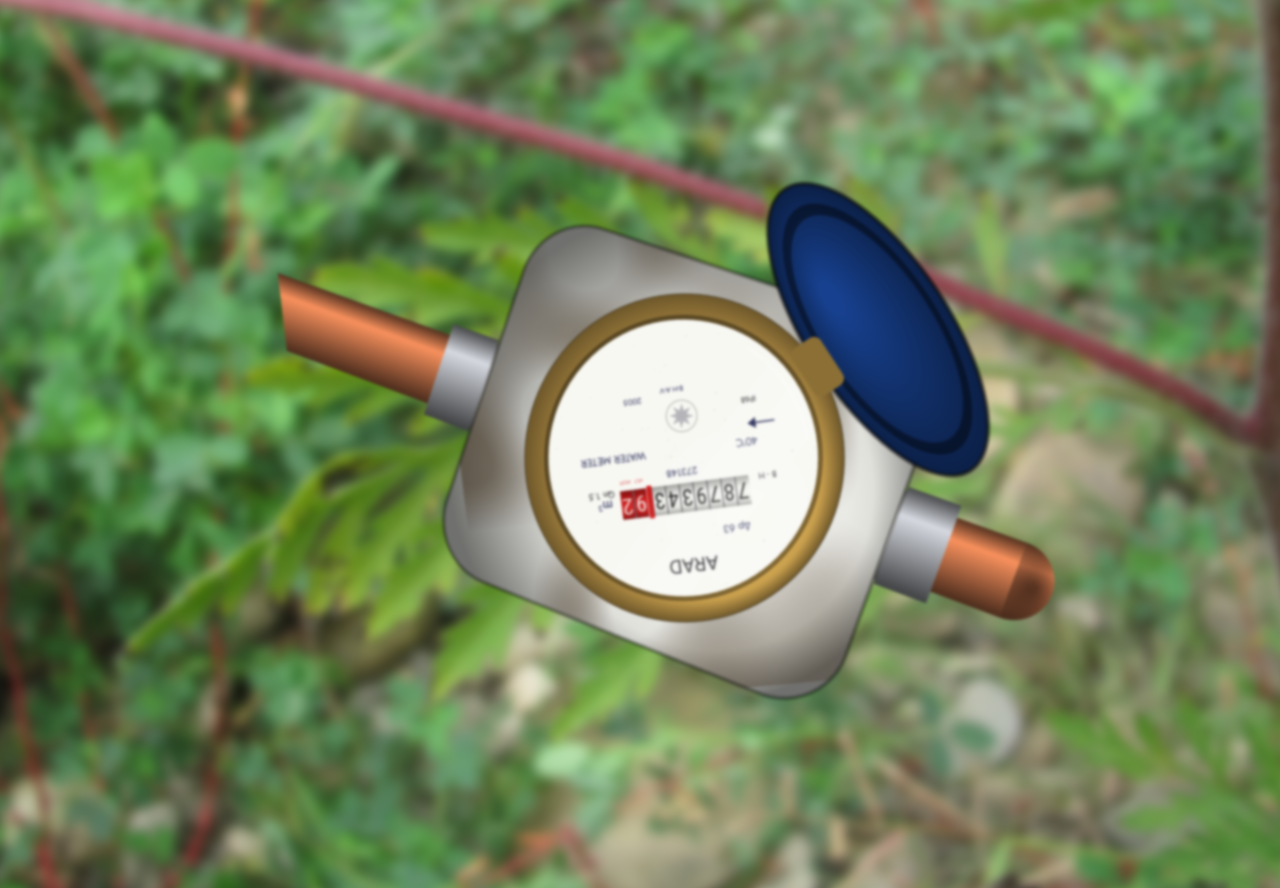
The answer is 7879343.92,m³
